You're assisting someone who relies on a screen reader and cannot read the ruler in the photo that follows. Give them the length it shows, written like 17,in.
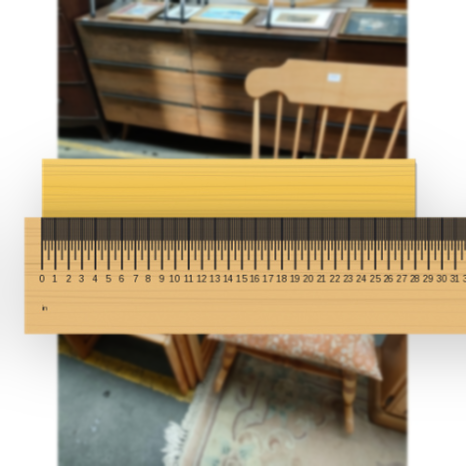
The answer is 28,in
